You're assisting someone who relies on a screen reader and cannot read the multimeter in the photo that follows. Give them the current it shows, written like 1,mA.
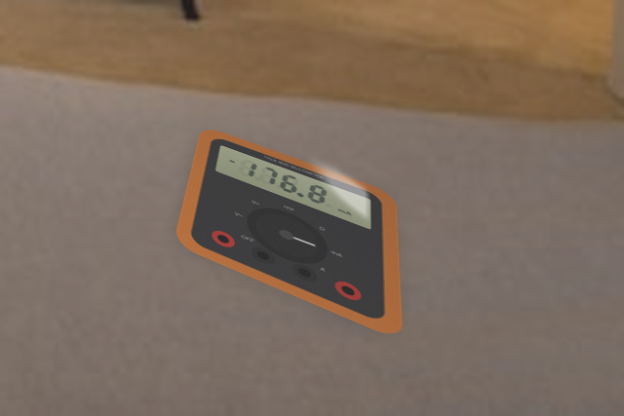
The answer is -176.8,mA
